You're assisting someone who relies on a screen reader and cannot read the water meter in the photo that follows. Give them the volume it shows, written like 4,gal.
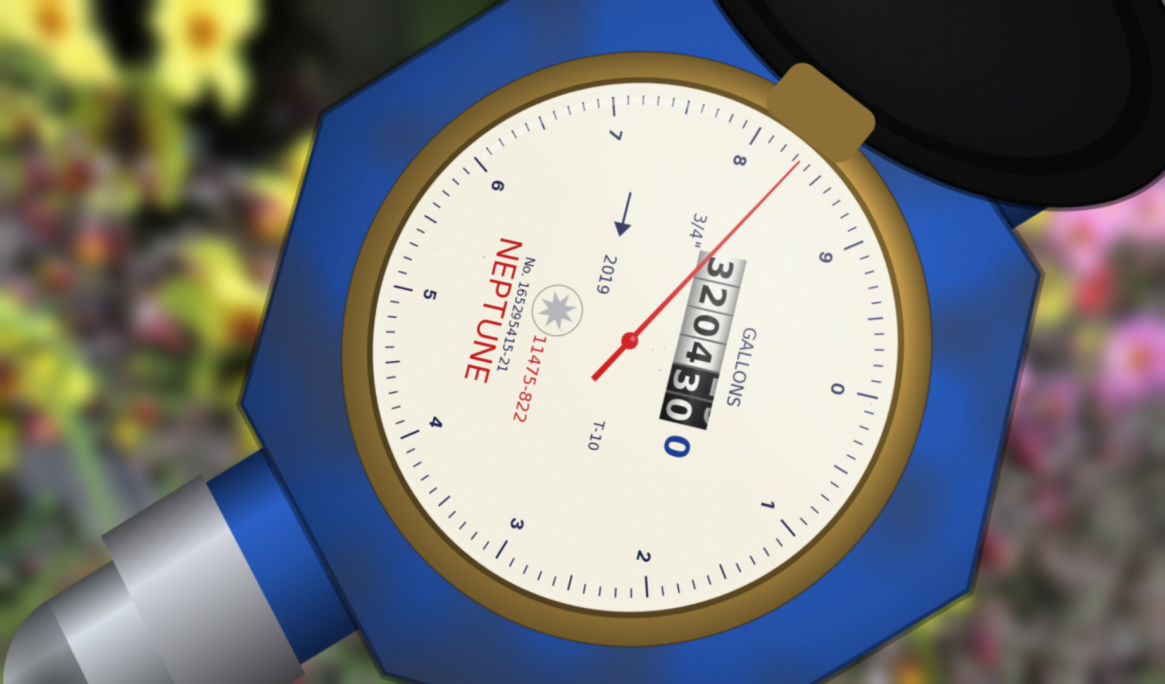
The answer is 3204298.3,gal
